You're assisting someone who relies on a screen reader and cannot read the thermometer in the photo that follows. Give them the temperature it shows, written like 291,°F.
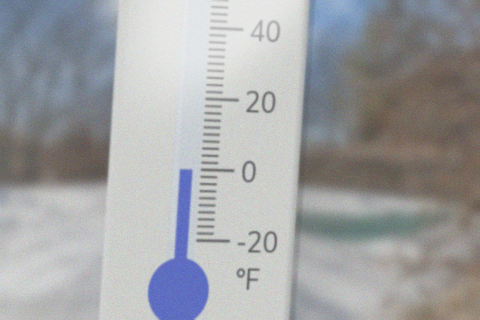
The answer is 0,°F
